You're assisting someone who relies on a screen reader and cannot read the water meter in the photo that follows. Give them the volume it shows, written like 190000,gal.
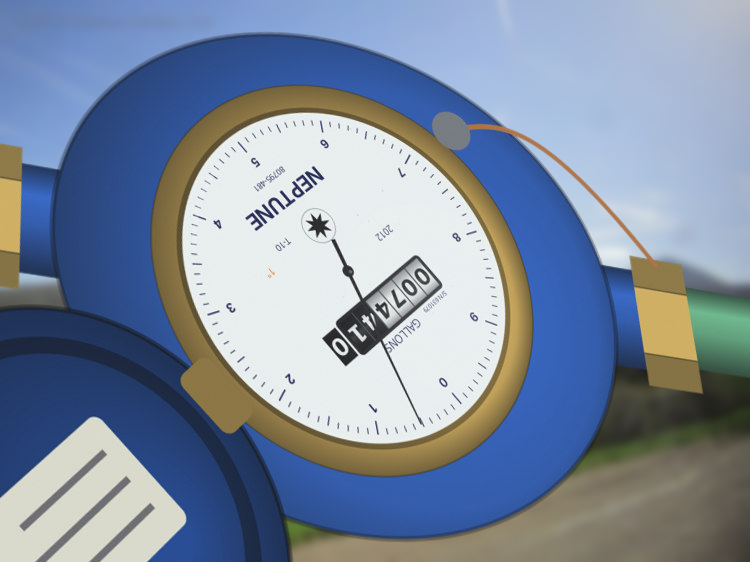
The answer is 74410.5,gal
